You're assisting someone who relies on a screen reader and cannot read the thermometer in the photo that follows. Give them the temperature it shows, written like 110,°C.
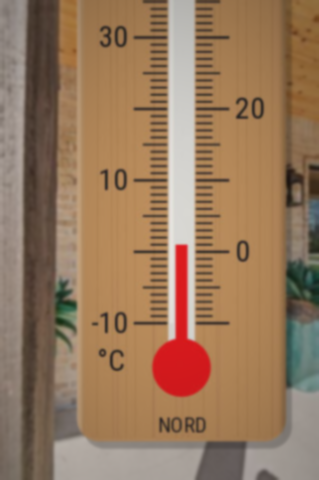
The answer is 1,°C
